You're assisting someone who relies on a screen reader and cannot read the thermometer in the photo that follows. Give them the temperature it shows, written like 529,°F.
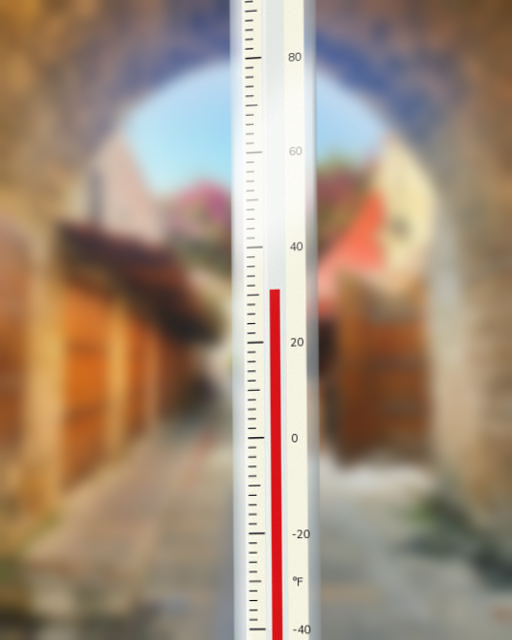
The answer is 31,°F
